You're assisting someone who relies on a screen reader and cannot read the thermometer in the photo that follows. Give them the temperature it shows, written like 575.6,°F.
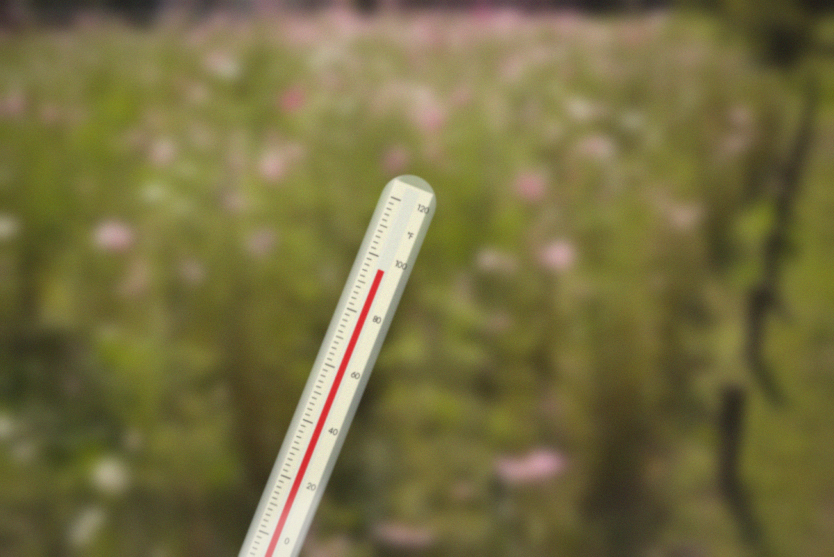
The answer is 96,°F
